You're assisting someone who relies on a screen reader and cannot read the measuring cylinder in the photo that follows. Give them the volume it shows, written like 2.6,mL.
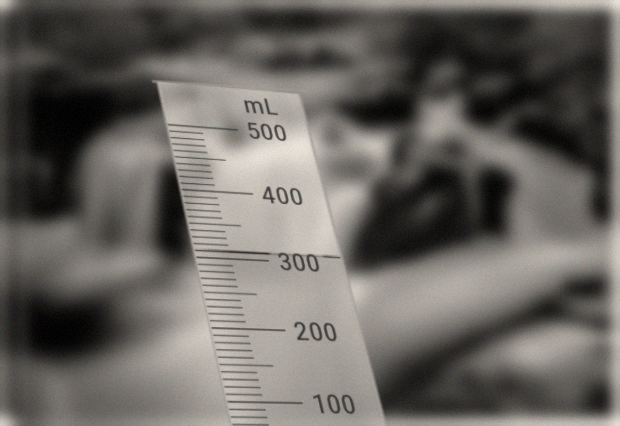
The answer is 310,mL
